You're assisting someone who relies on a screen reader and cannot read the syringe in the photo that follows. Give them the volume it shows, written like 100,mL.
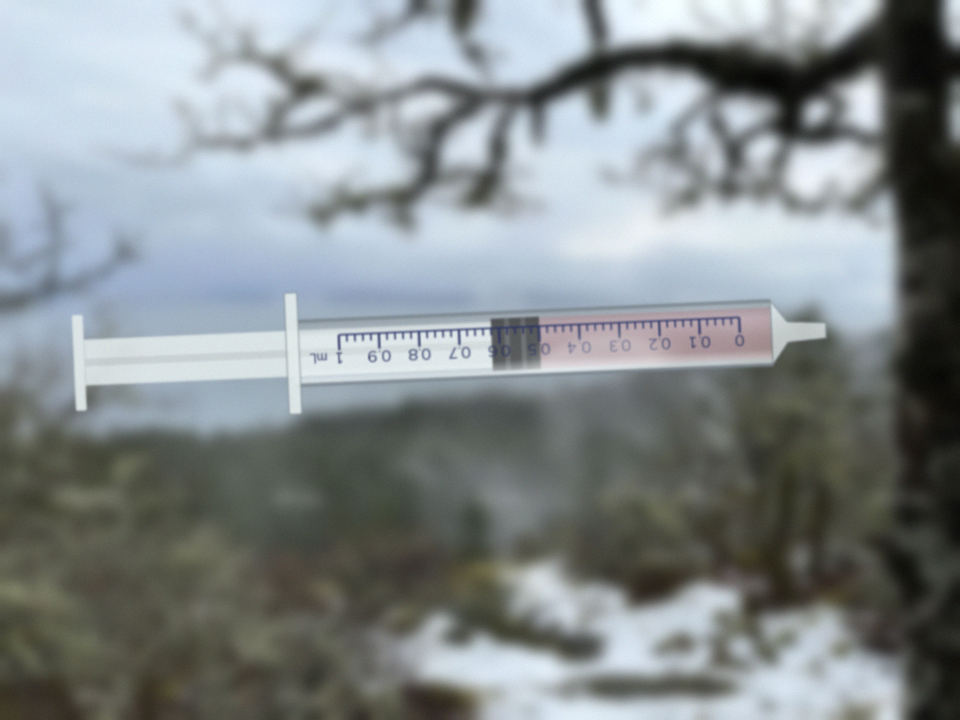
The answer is 0.5,mL
